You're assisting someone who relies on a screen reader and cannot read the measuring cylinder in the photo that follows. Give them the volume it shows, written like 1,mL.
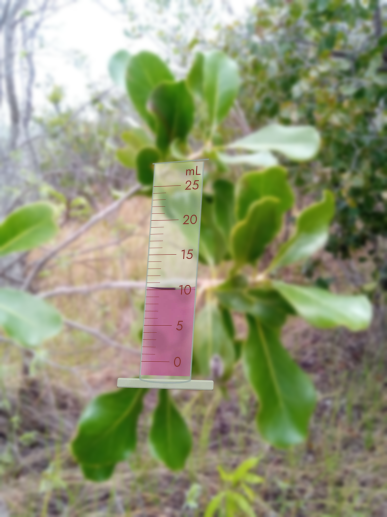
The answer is 10,mL
